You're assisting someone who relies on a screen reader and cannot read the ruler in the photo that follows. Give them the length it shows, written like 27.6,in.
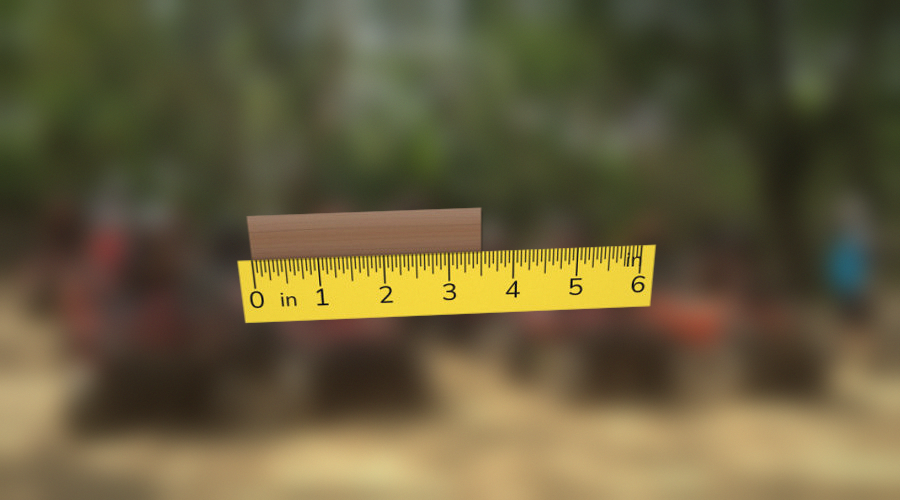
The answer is 3.5,in
